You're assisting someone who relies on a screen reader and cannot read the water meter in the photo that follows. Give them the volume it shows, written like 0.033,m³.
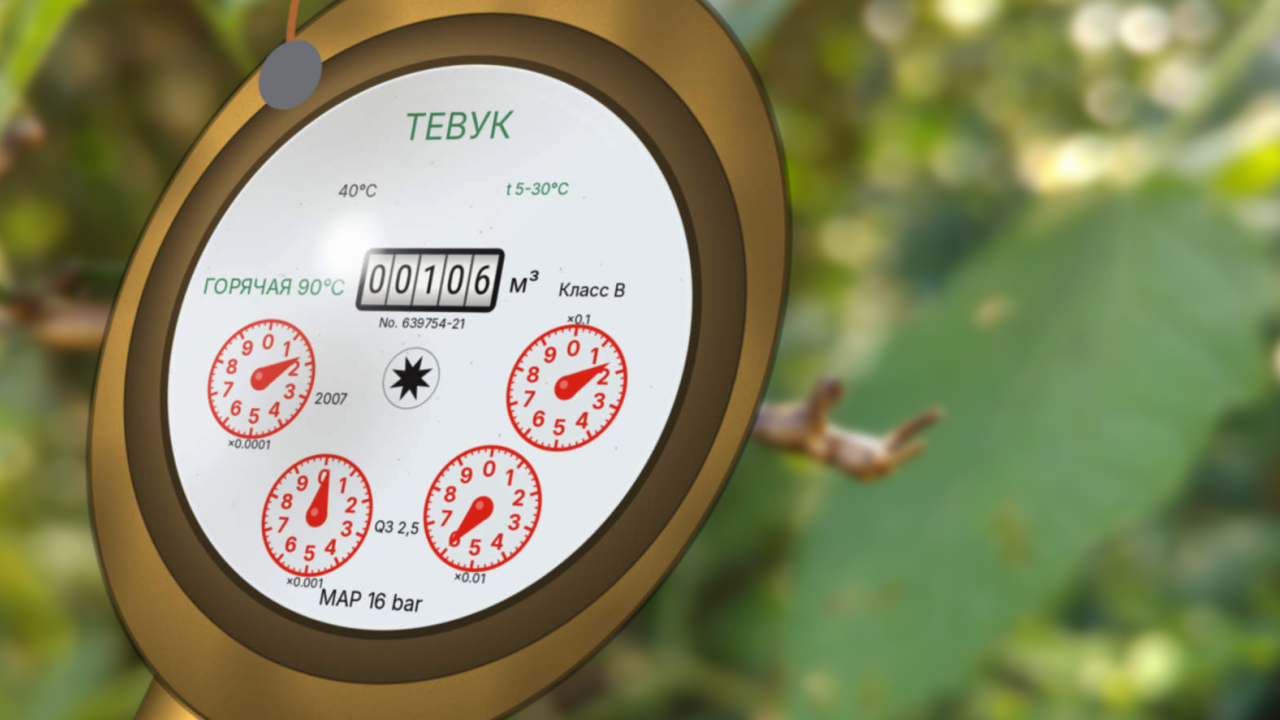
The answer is 106.1601,m³
